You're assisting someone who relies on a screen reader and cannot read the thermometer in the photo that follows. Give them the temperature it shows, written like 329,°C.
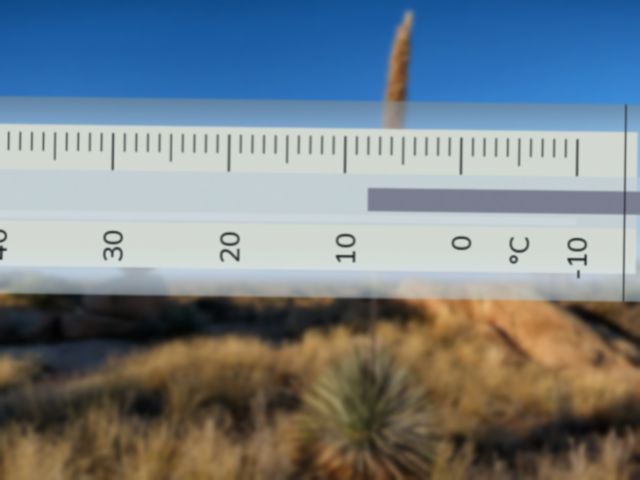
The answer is 8,°C
